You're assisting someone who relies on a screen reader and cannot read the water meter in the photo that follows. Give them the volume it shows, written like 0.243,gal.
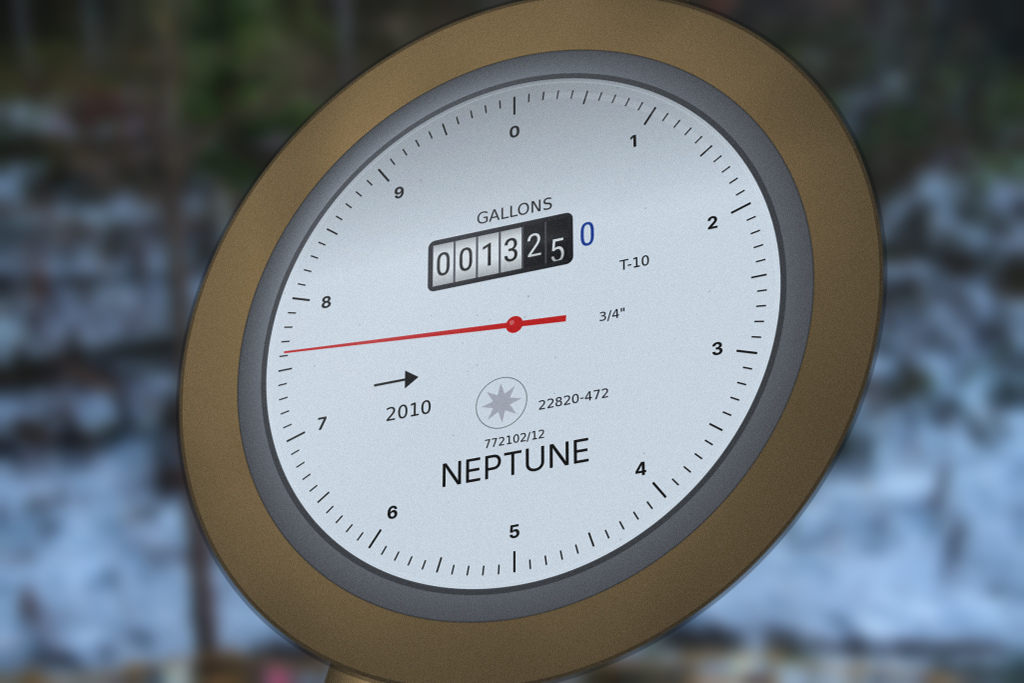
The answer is 13247.6,gal
